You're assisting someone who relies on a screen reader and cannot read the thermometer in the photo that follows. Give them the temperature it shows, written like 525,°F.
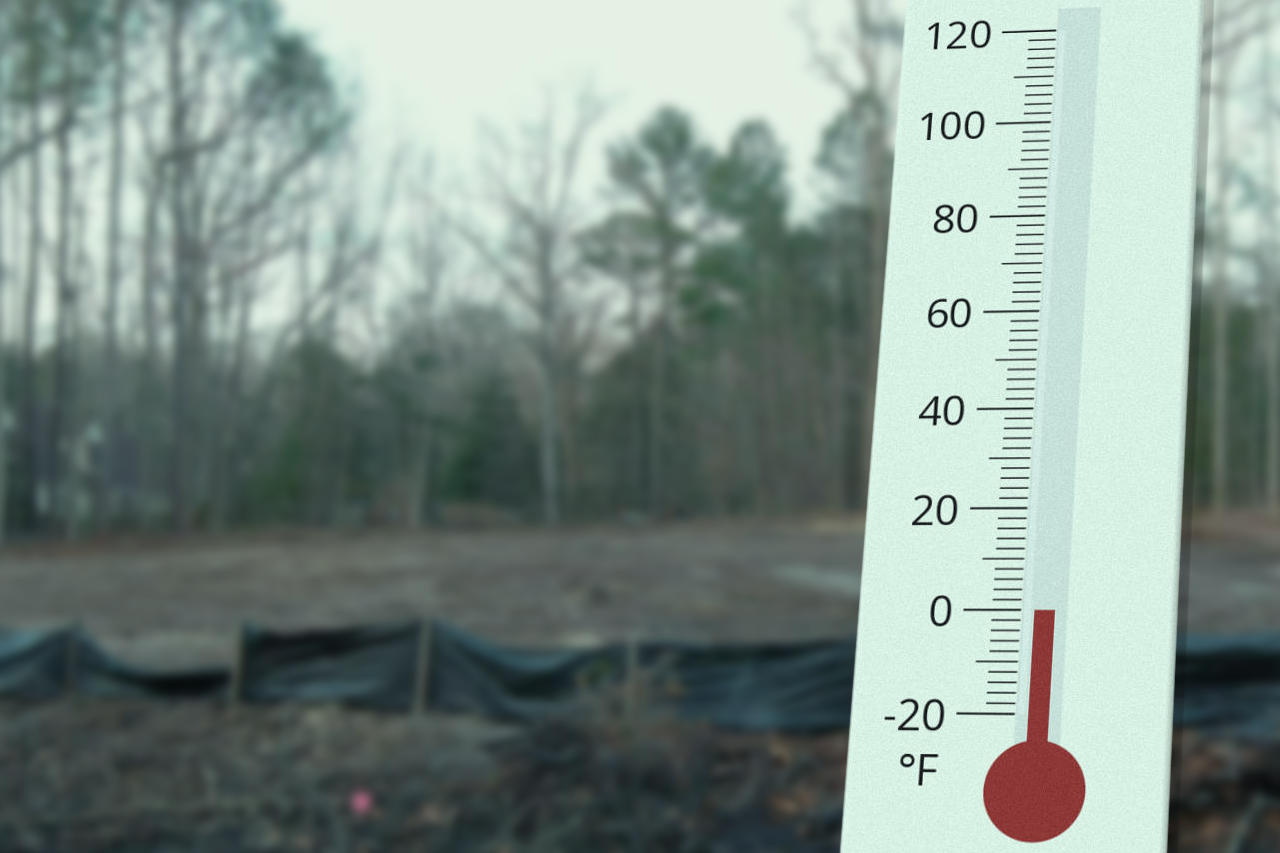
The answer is 0,°F
